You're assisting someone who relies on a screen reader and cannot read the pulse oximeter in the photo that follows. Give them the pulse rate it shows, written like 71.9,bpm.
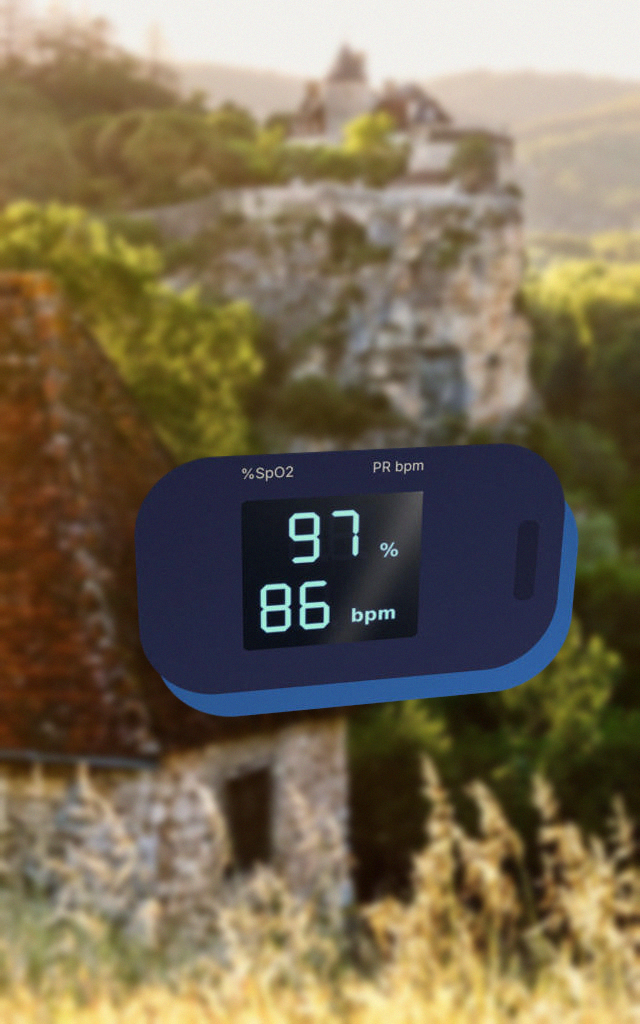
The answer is 86,bpm
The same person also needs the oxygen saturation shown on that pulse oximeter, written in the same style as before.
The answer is 97,%
